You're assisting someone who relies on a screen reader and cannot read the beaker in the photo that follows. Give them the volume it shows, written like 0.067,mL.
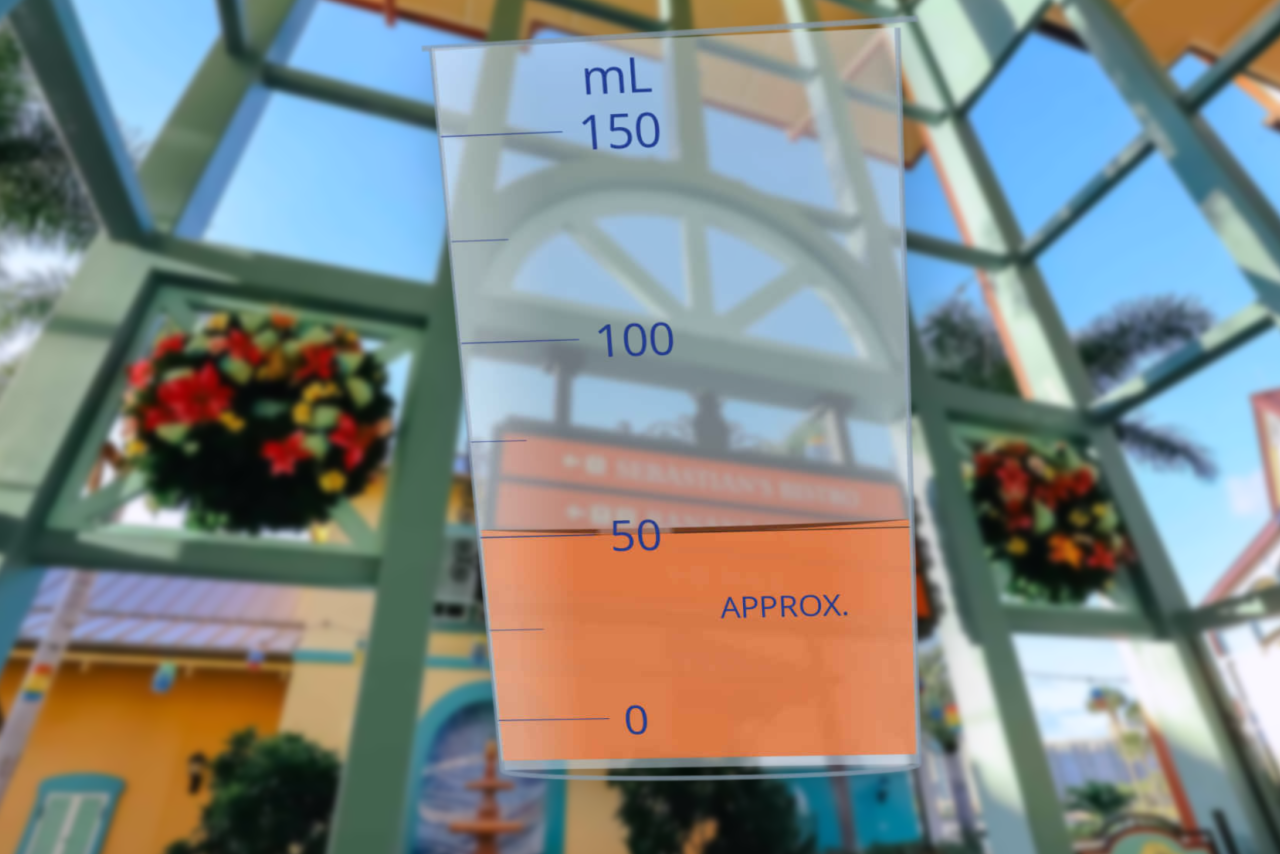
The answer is 50,mL
